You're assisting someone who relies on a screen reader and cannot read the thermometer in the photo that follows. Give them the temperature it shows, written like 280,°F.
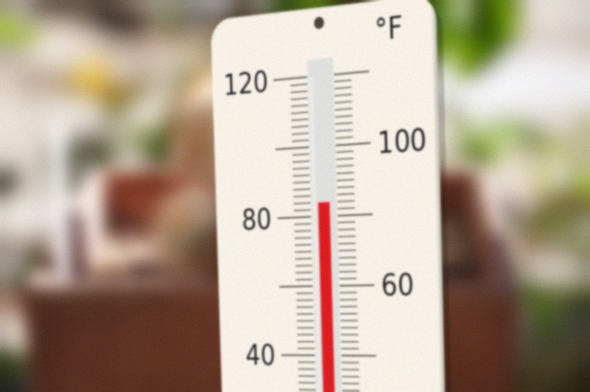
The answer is 84,°F
